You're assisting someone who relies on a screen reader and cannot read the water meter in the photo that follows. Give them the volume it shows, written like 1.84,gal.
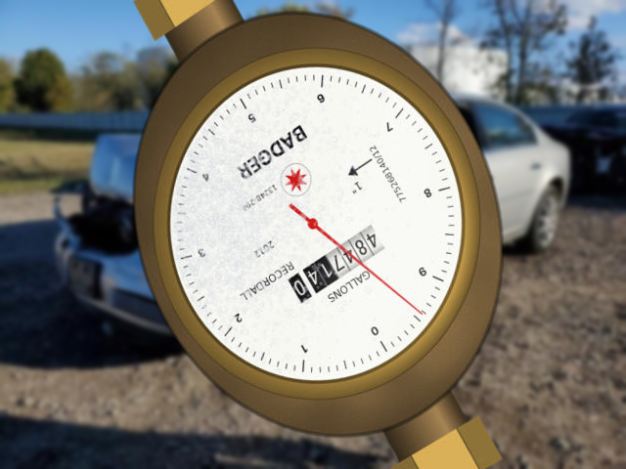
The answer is 4847139.4,gal
